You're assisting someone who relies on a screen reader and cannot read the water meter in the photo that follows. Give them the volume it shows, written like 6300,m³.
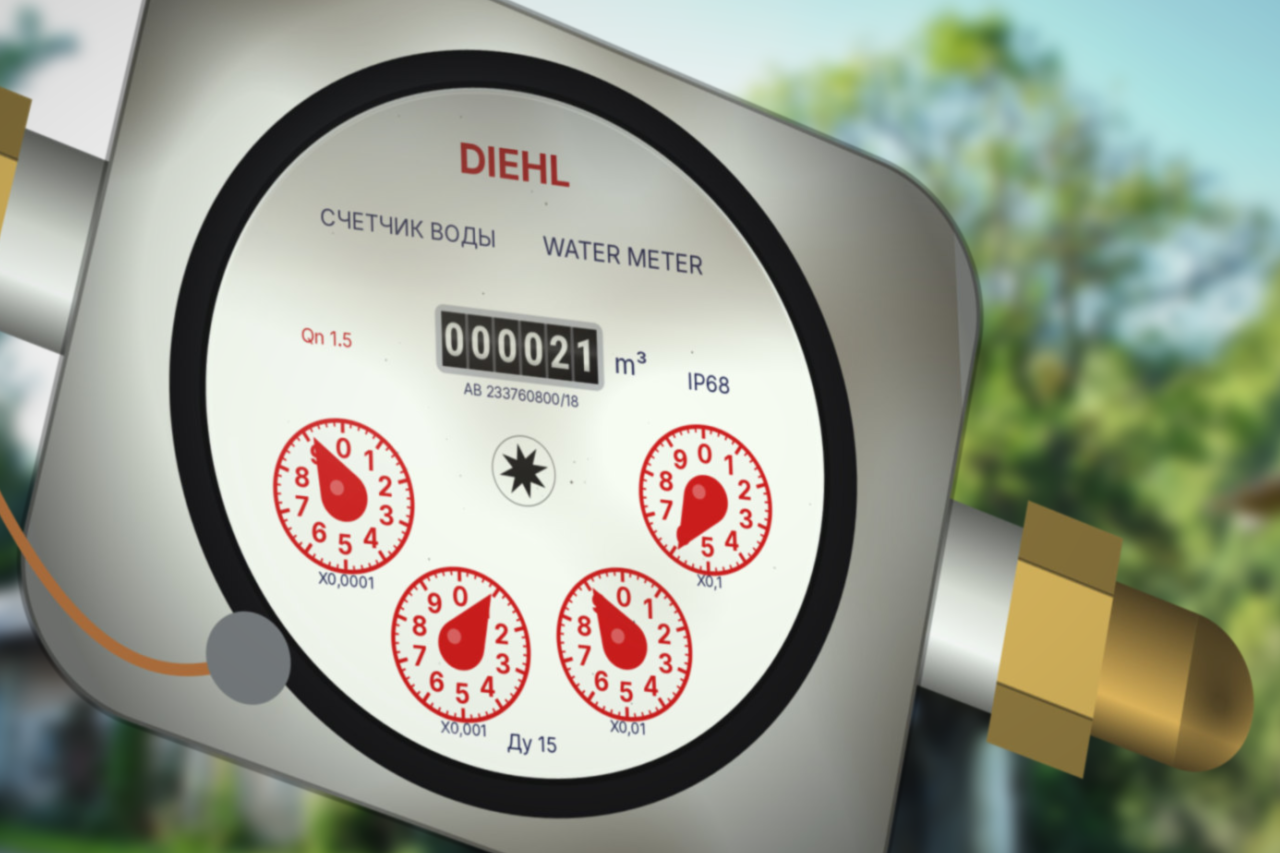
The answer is 21.5909,m³
